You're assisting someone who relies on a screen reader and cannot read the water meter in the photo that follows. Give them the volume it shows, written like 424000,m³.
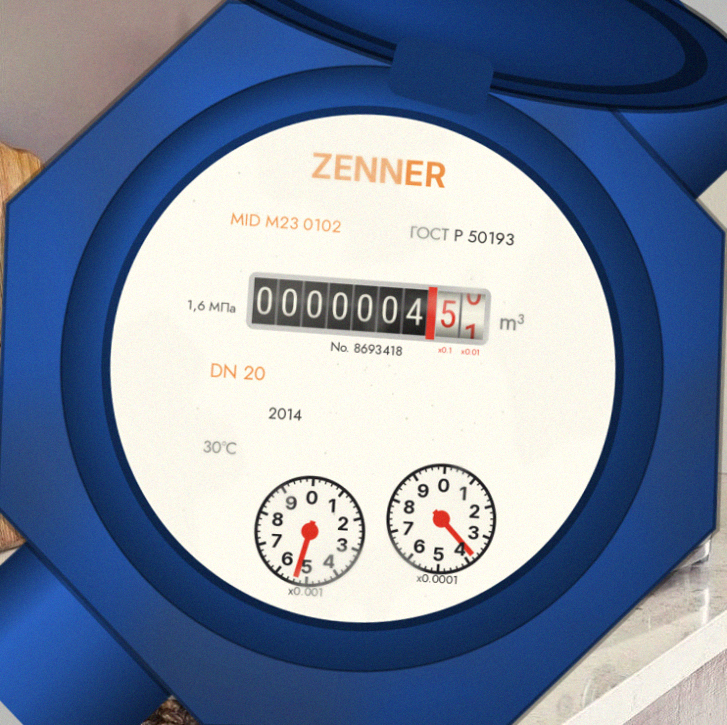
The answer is 4.5053,m³
